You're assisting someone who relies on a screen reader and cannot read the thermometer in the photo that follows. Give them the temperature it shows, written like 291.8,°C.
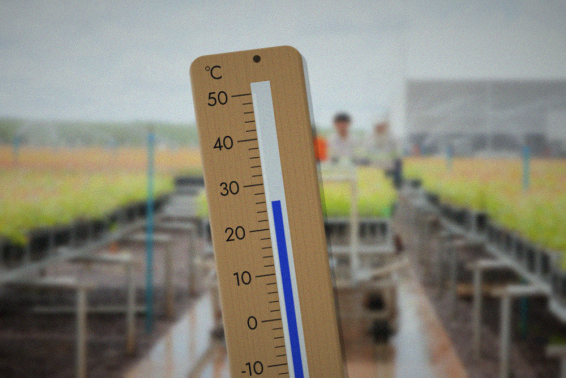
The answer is 26,°C
